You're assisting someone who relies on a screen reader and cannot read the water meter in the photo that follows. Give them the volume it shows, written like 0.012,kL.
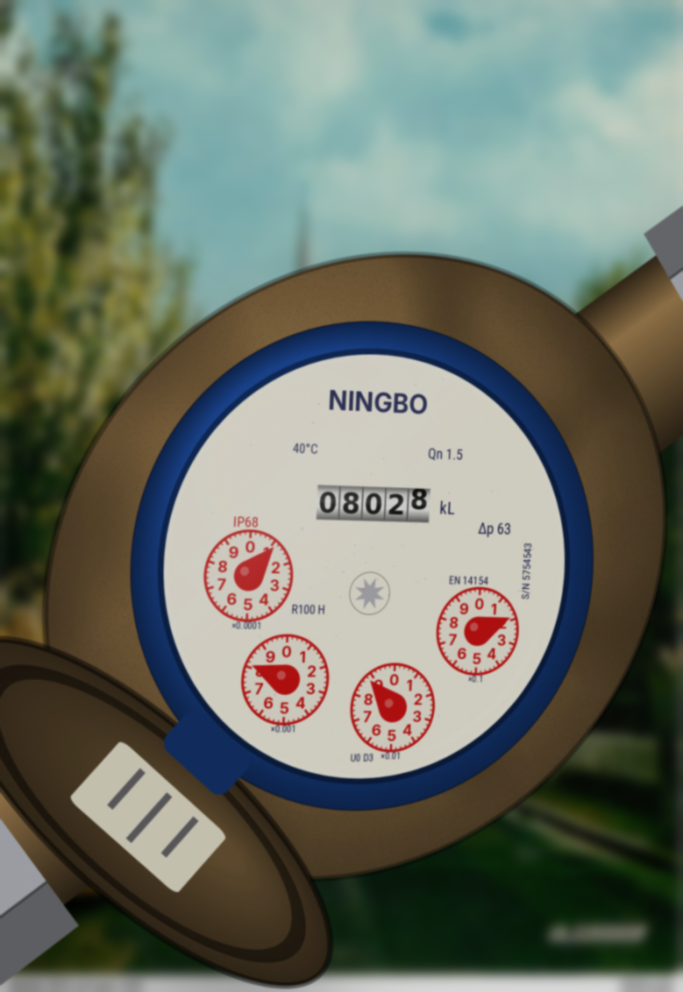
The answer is 8028.1881,kL
